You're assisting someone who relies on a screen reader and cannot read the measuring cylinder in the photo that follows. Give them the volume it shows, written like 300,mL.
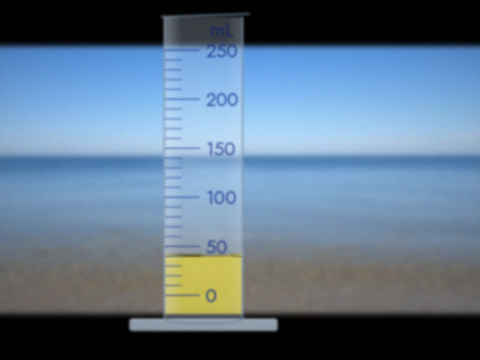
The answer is 40,mL
